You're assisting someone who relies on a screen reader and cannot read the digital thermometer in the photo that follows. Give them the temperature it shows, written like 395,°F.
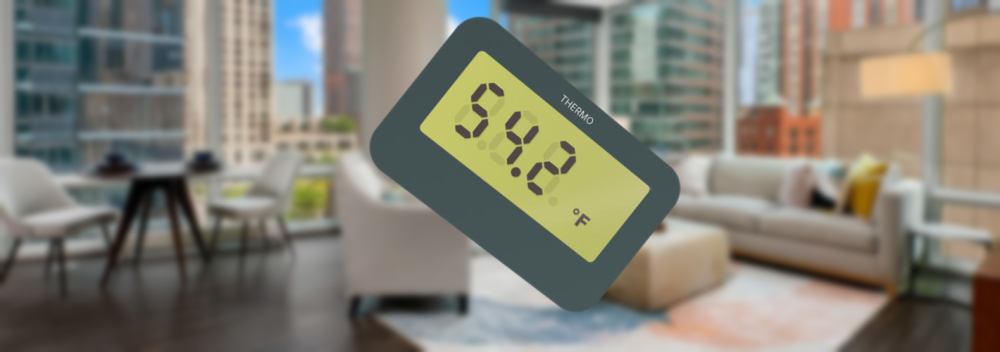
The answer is 54.2,°F
